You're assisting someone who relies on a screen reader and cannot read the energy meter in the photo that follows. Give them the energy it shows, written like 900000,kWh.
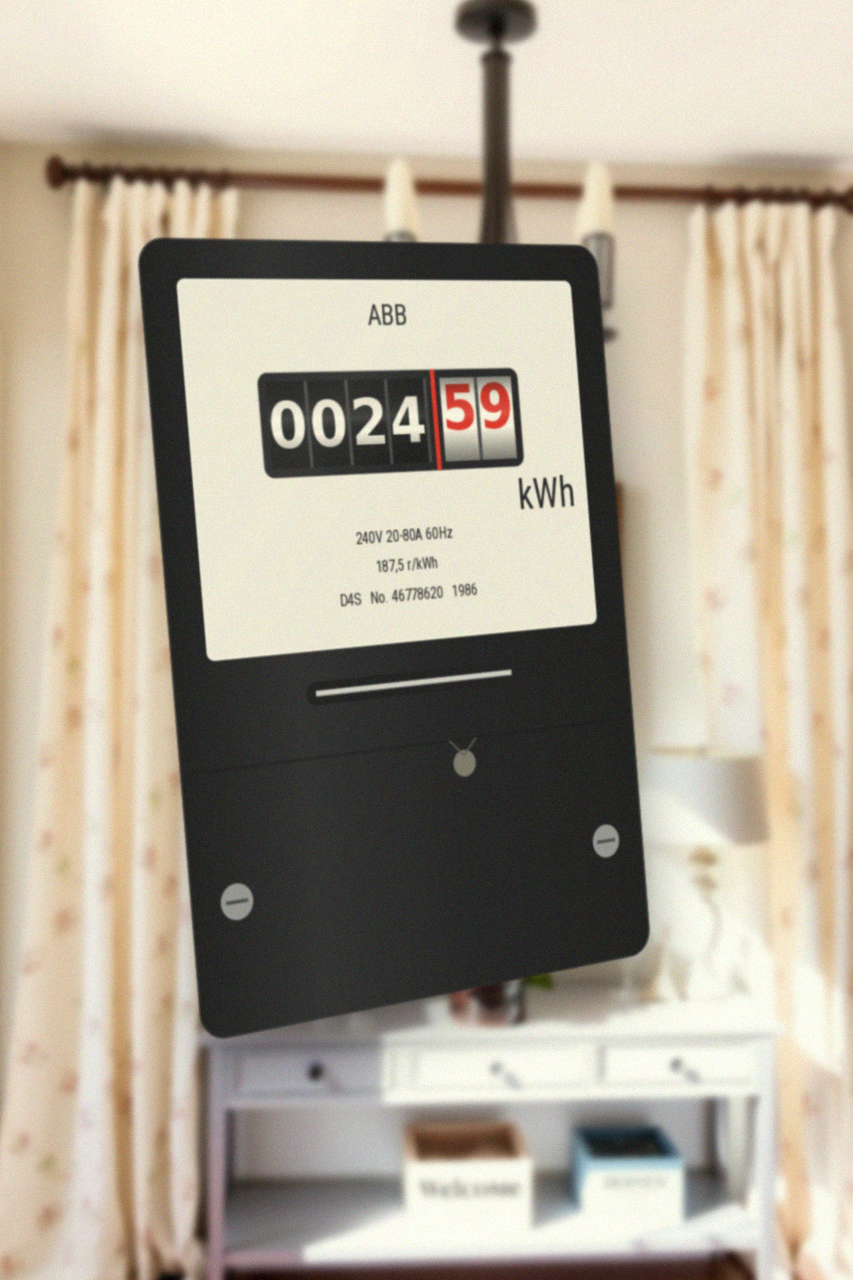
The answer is 24.59,kWh
